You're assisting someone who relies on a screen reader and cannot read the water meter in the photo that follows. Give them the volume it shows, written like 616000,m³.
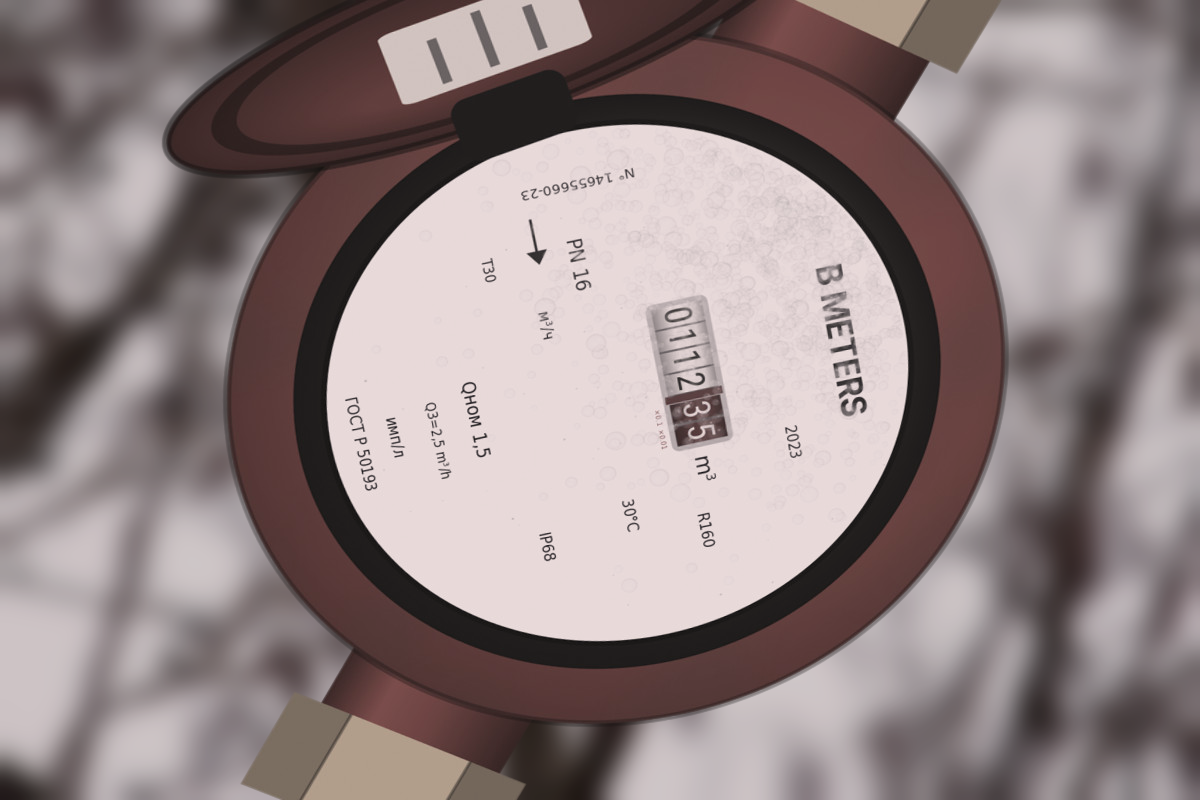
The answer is 112.35,m³
